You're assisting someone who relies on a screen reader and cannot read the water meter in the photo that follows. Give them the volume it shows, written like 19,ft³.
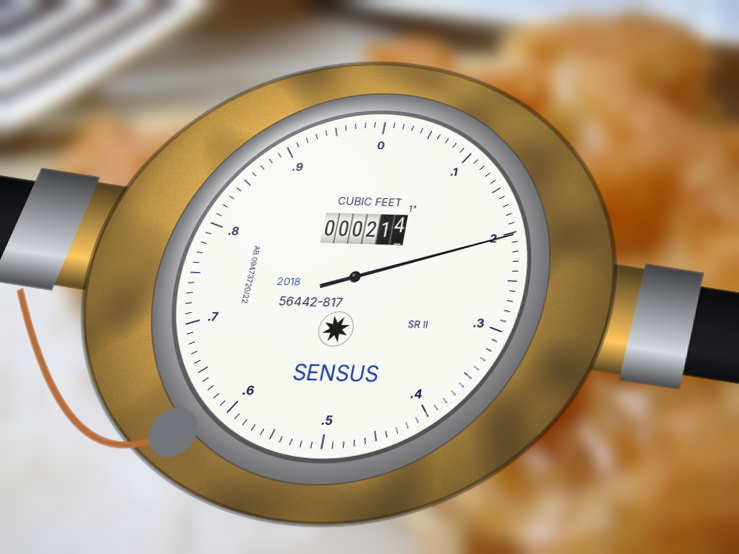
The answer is 214.20,ft³
